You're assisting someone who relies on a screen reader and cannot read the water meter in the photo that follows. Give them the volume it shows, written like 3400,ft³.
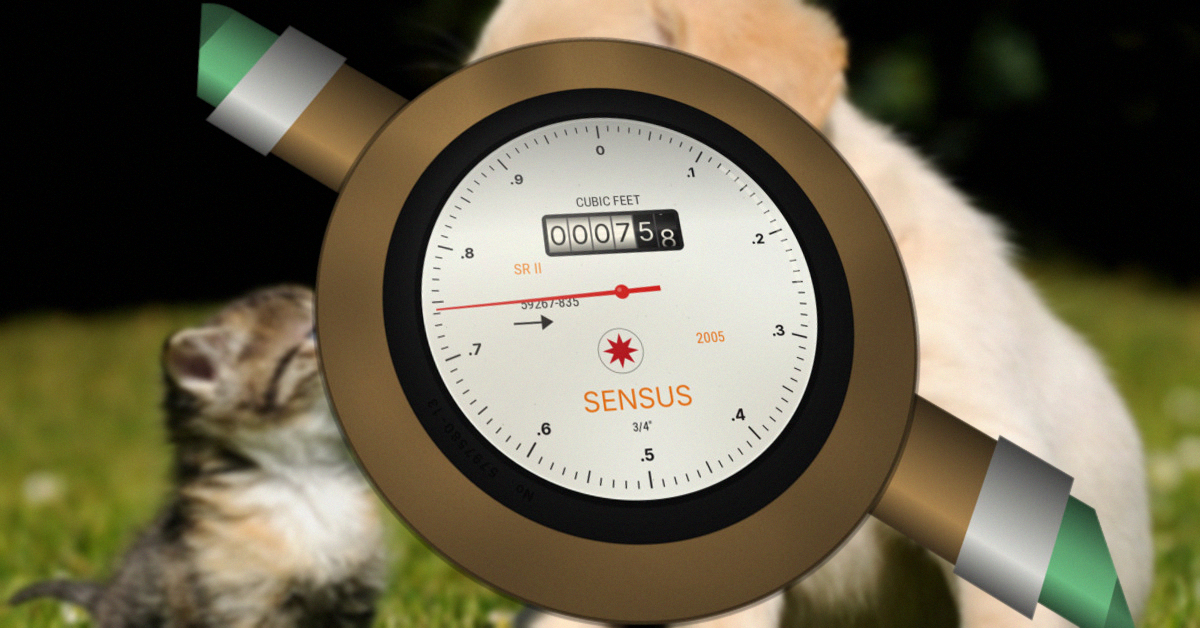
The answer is 757.74,ft³
